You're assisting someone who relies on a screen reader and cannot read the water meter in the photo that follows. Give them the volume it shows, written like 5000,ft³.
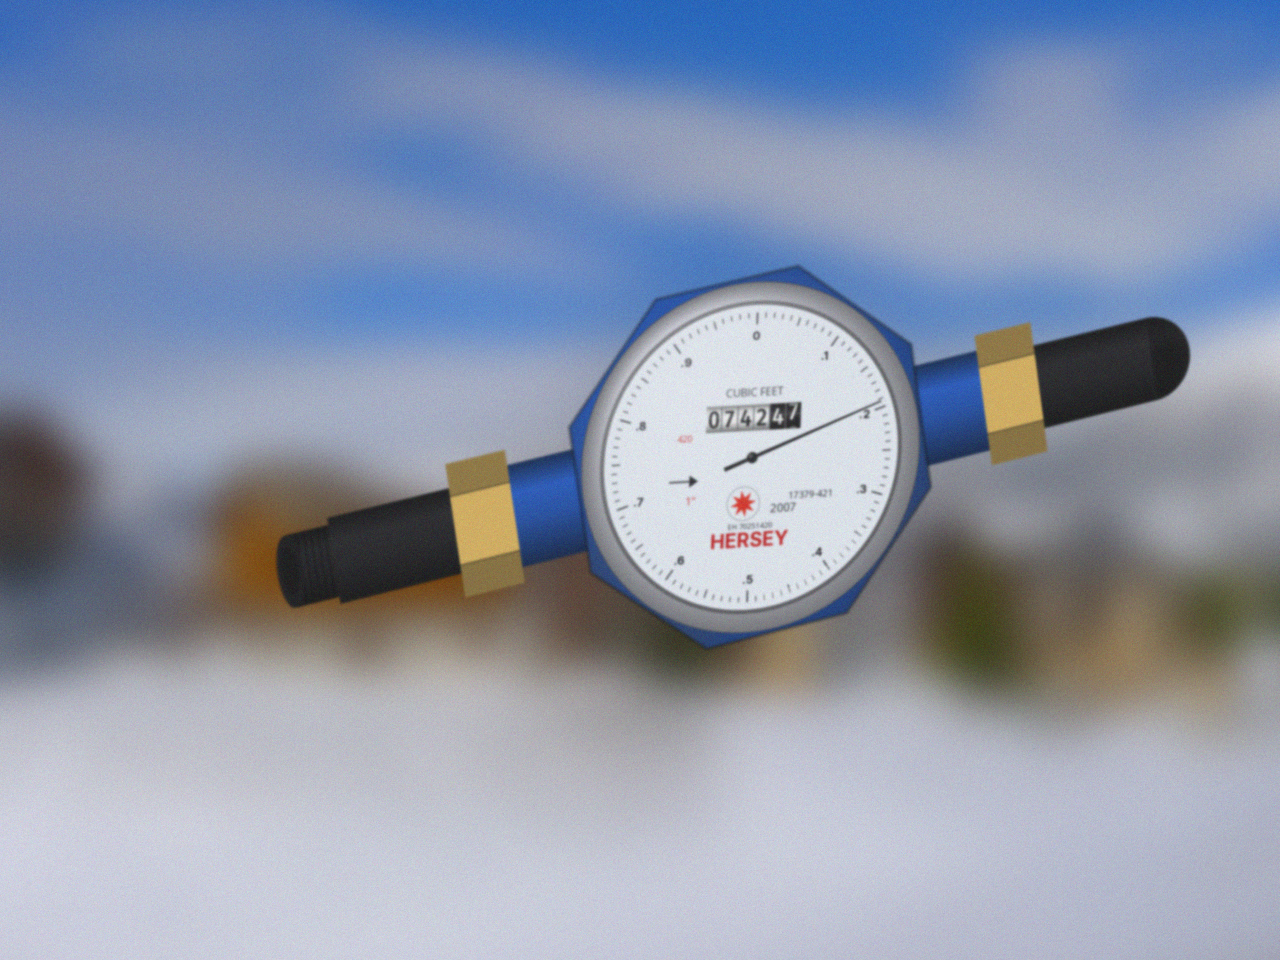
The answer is 74247.19,ft³
